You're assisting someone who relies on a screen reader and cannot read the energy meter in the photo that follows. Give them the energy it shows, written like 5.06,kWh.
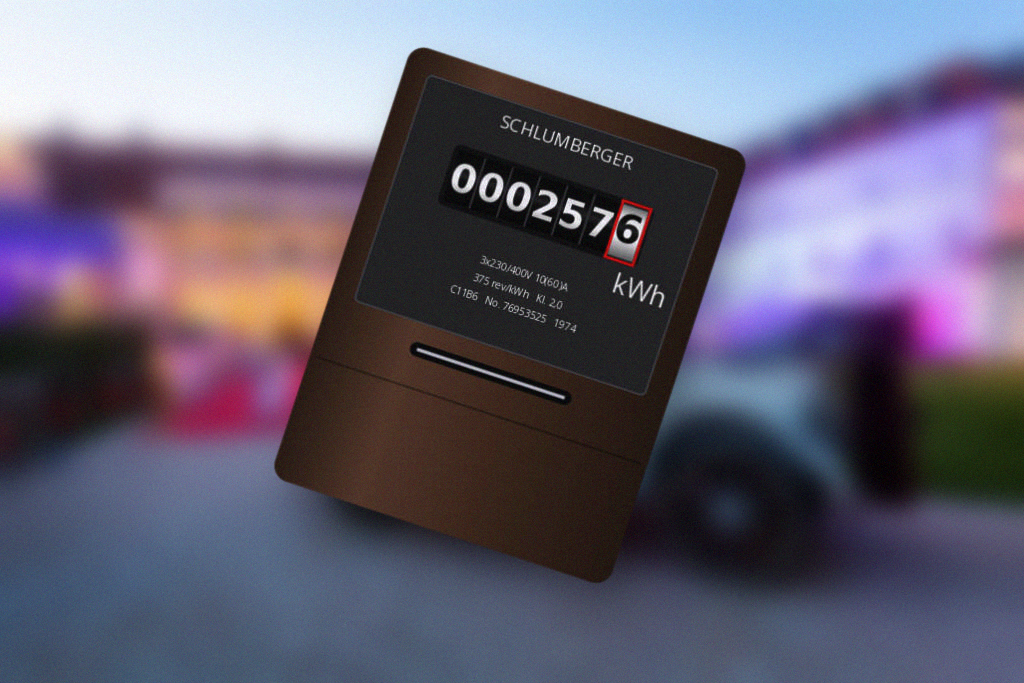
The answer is 257.6,kWh
